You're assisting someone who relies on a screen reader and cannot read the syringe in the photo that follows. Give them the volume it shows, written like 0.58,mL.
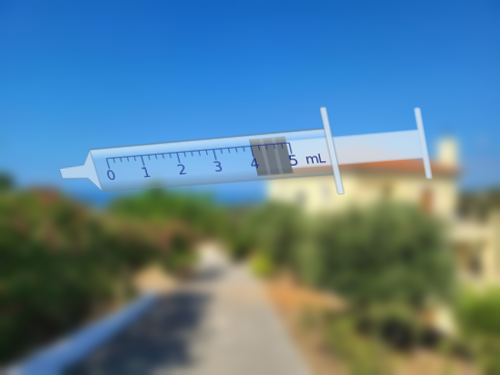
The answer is 4,mL
